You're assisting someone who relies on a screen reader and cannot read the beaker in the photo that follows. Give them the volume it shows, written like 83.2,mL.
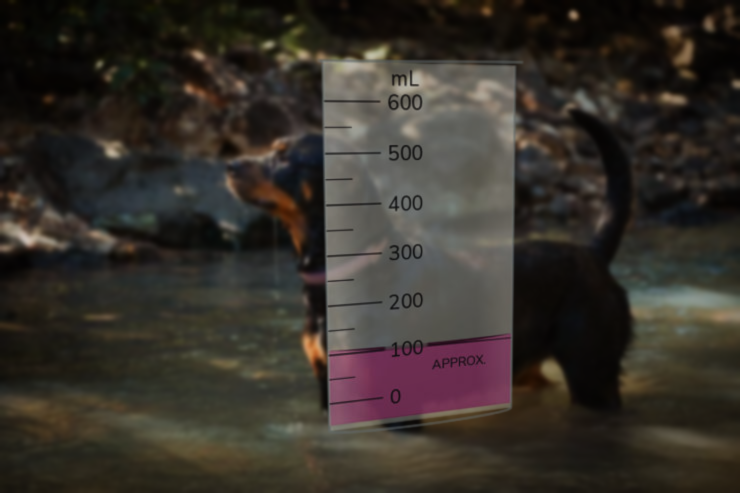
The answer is 100,mL
